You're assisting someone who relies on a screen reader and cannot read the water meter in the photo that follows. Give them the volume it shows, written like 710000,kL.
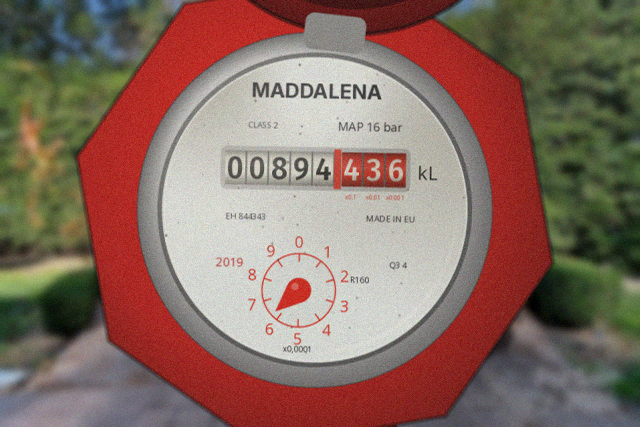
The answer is 894.4366,kL
